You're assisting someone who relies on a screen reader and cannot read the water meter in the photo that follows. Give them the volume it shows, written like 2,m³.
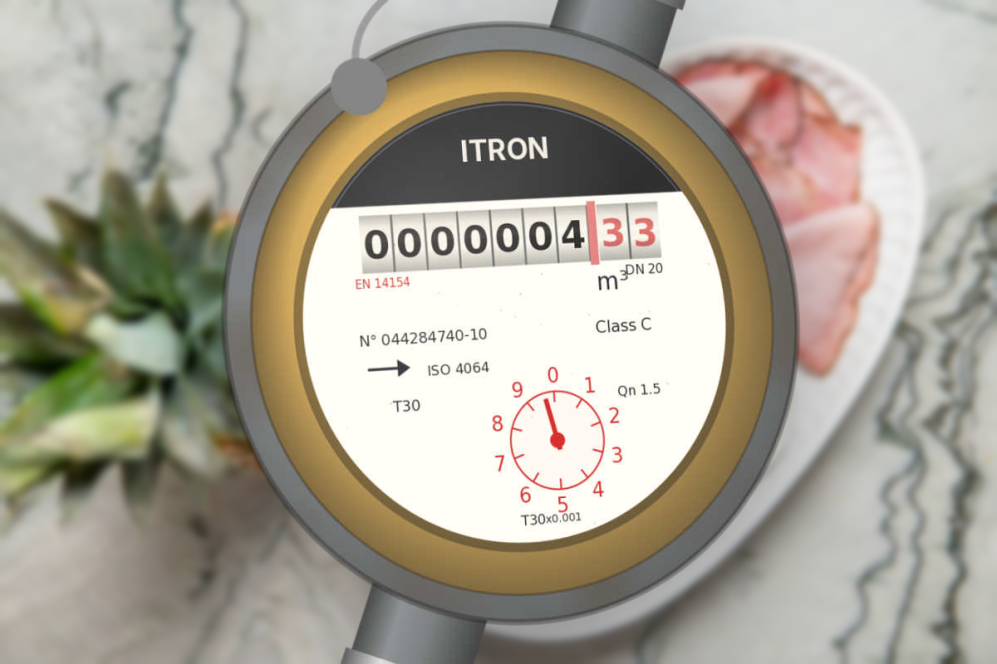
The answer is 4.329,m³
